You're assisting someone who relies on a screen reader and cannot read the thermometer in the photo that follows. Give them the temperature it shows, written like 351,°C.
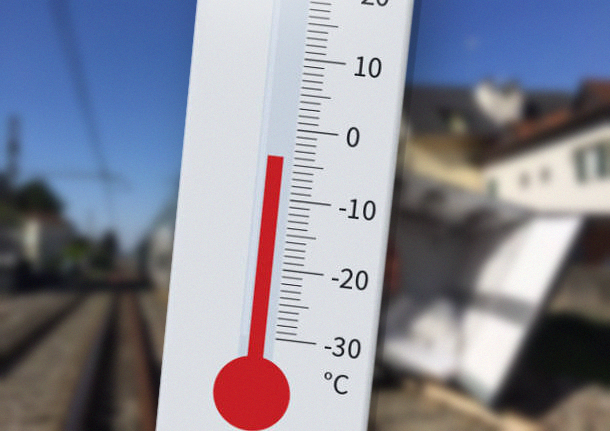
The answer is -4,°C
